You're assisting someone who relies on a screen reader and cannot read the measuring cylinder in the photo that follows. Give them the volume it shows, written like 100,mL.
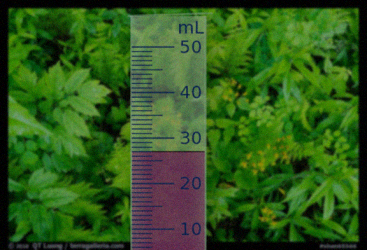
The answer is 27,mL
